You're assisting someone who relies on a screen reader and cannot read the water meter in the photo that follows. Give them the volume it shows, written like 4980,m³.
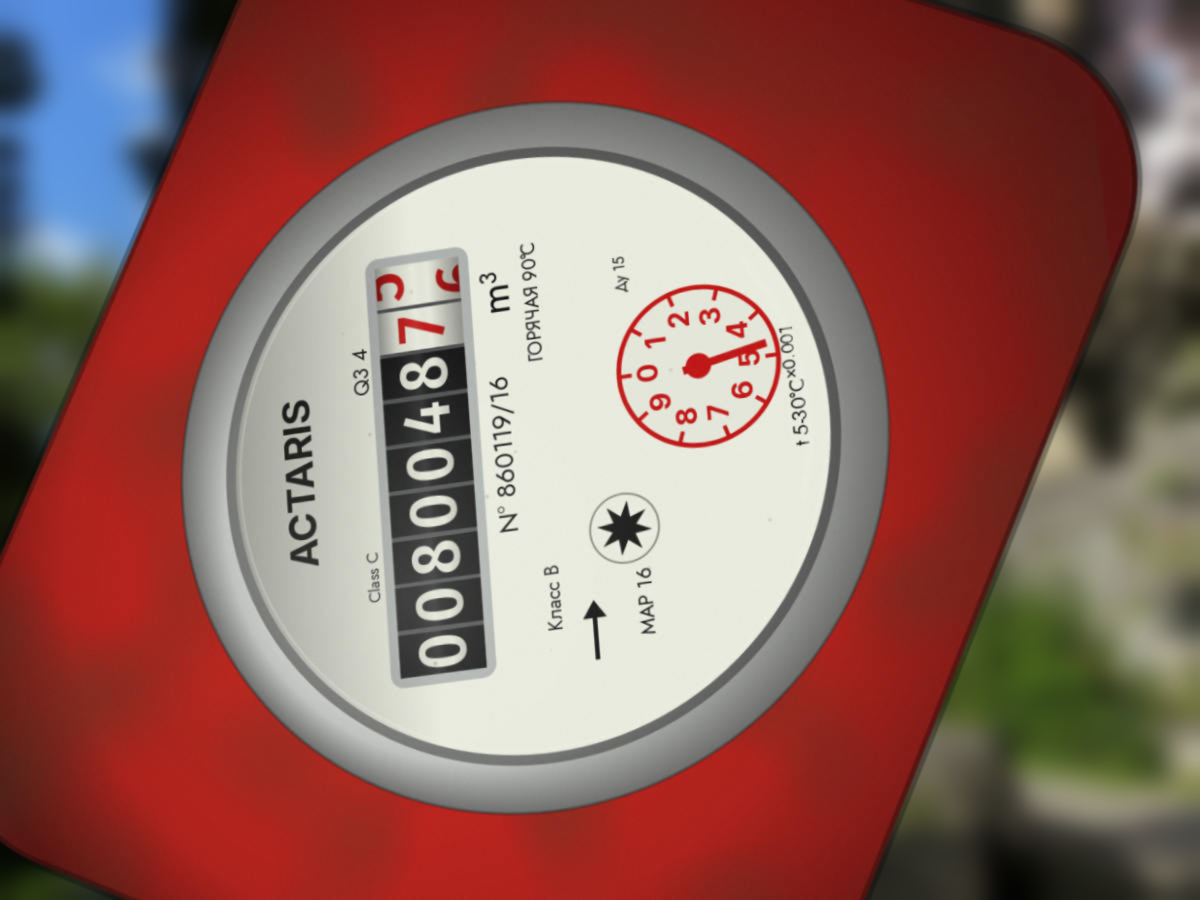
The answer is 80048.754,m³
